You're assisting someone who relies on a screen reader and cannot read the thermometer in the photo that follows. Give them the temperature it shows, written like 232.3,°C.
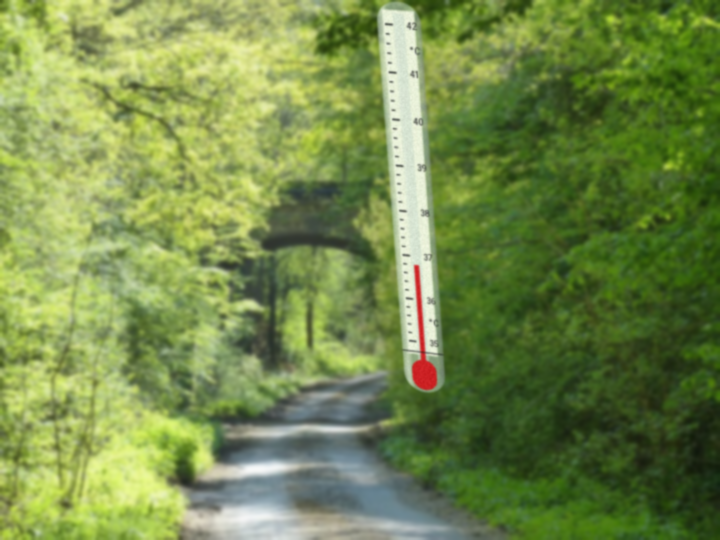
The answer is 36.8,°C
